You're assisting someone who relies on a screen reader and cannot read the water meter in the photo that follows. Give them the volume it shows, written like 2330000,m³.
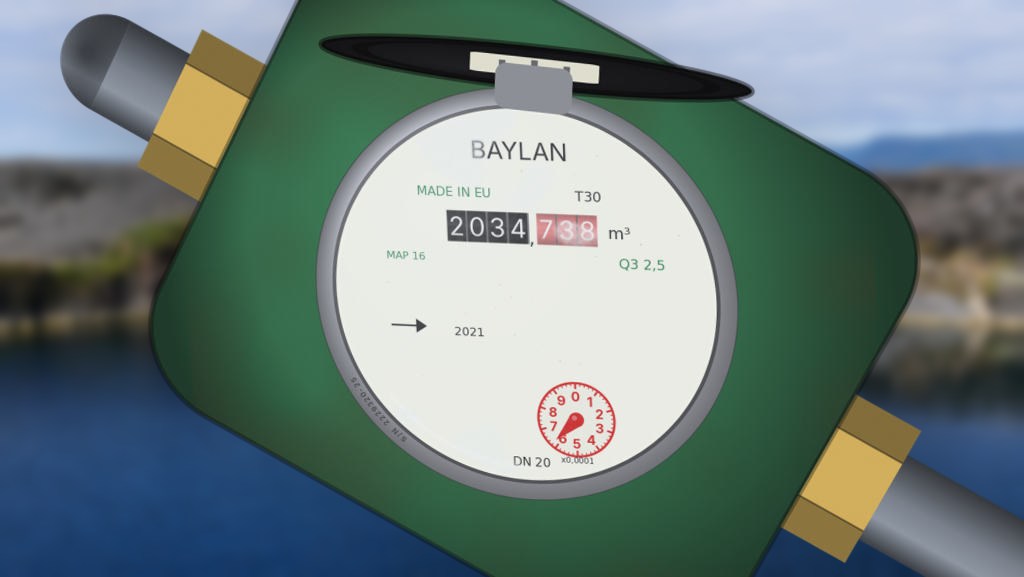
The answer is 2034.7386,m³
